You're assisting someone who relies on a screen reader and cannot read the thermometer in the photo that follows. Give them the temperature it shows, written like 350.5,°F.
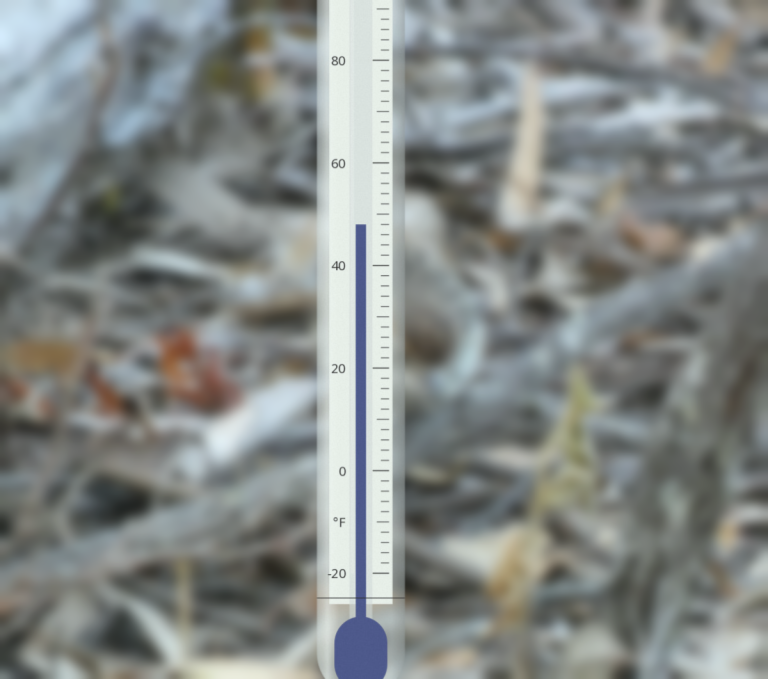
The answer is 48,°F
